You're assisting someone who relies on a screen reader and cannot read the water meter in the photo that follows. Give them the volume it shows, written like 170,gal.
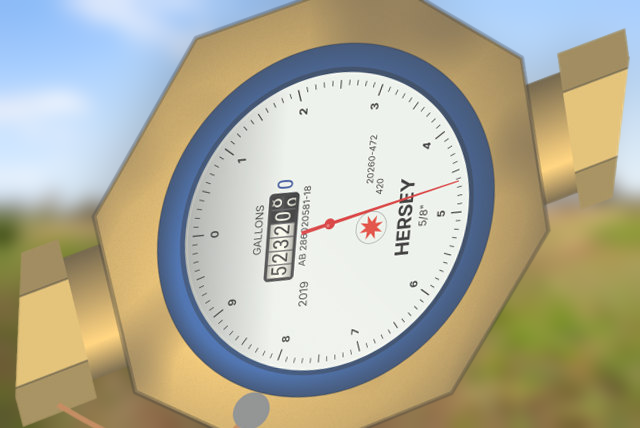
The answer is 5232084.6,gal
